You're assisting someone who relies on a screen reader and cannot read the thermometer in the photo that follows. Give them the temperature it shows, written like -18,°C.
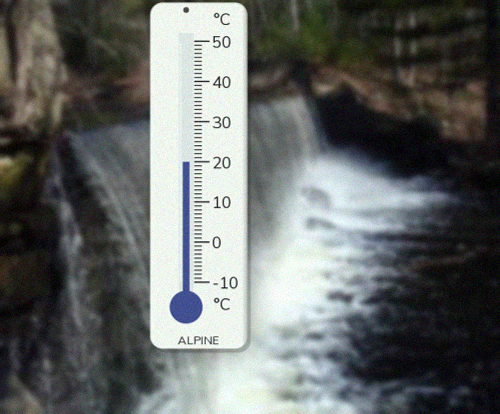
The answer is 20,°C
